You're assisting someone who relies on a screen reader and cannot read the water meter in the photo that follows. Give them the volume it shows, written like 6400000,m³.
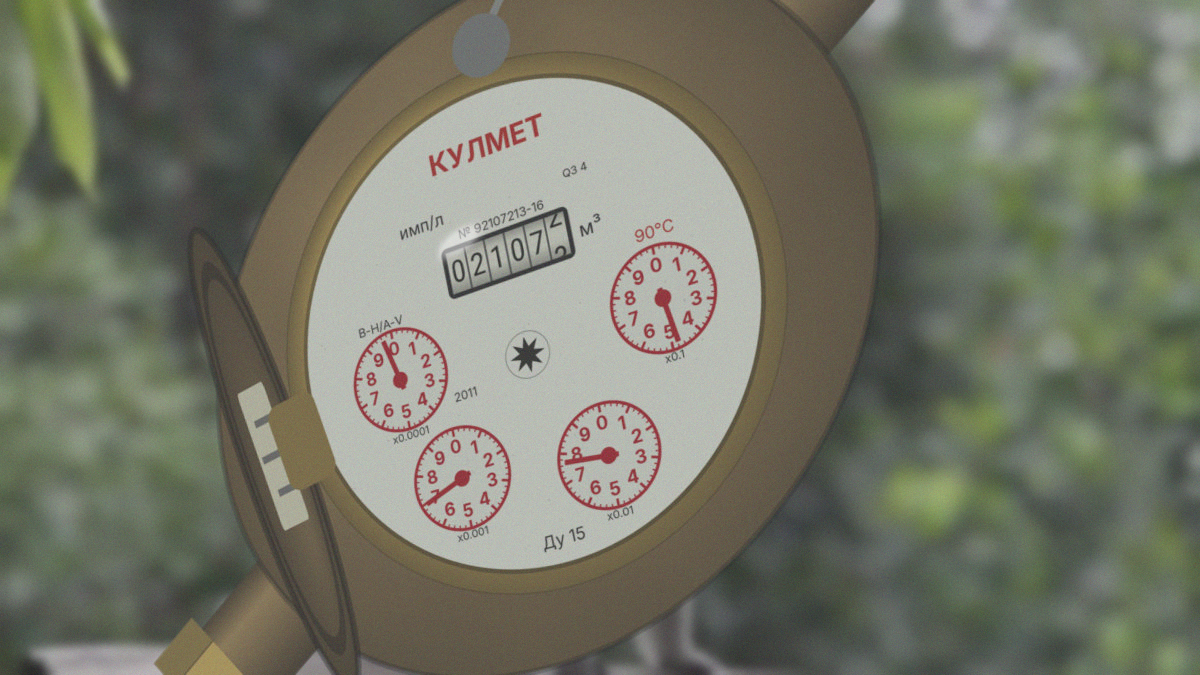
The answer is 21072.4769,m³
